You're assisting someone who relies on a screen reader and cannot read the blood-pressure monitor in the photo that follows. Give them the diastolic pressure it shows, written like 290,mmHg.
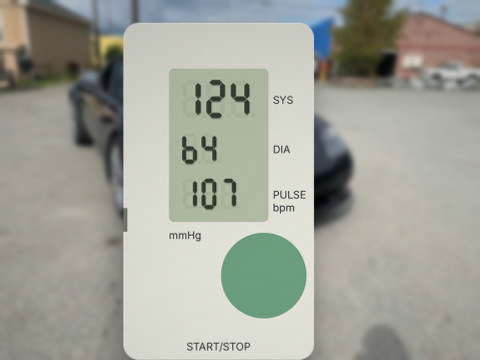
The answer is 64,mmHg
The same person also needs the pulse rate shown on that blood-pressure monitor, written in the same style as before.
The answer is 107,bpm
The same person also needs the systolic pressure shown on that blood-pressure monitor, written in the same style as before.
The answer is 124,mmHg
